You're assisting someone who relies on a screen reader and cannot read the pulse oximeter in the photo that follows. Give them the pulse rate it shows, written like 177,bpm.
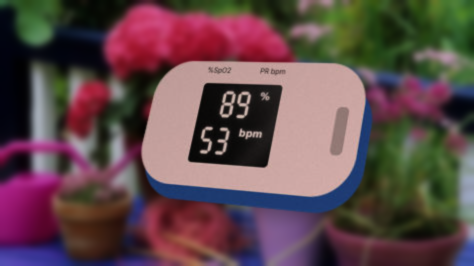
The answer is 53,bpm
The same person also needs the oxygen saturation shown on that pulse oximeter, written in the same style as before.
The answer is 89,%
